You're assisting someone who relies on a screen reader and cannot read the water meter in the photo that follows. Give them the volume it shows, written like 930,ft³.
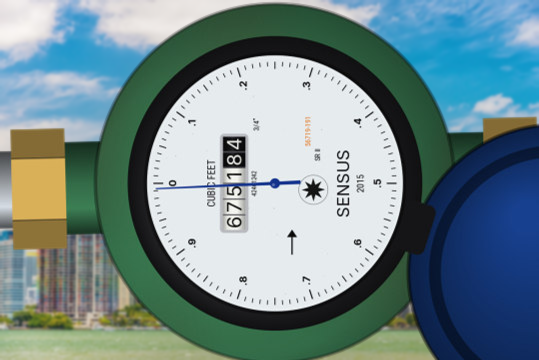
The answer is 675183.99,ft³
